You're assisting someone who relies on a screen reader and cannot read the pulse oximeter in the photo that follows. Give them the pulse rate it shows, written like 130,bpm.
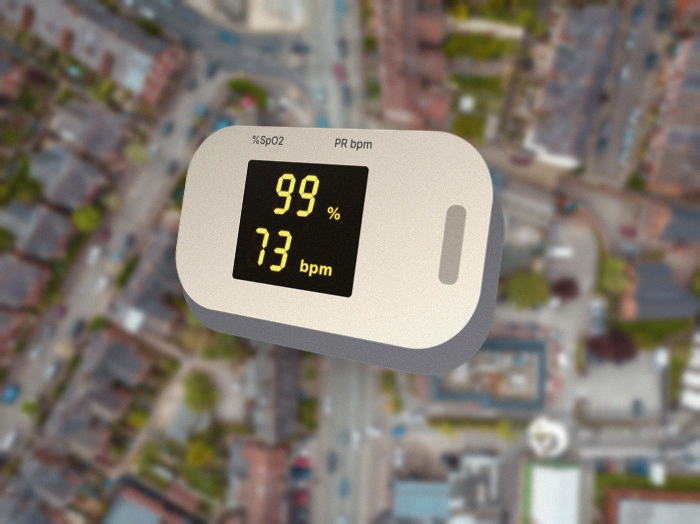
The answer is 73,bpm
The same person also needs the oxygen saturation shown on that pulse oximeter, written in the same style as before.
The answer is 99,%
